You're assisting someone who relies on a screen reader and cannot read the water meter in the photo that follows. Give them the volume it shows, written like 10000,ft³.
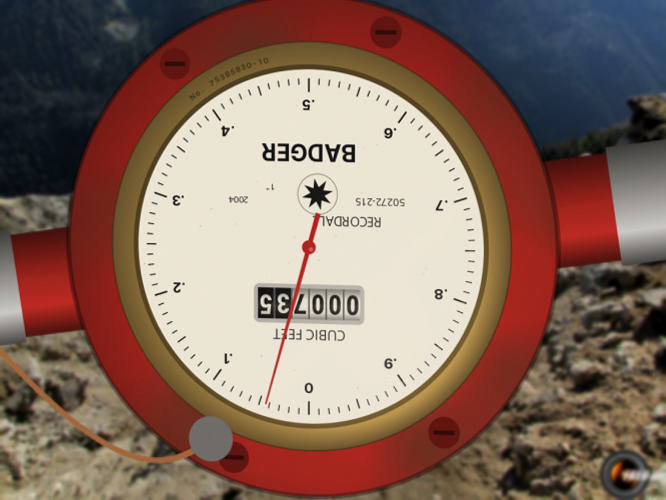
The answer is 735.04,ft³
